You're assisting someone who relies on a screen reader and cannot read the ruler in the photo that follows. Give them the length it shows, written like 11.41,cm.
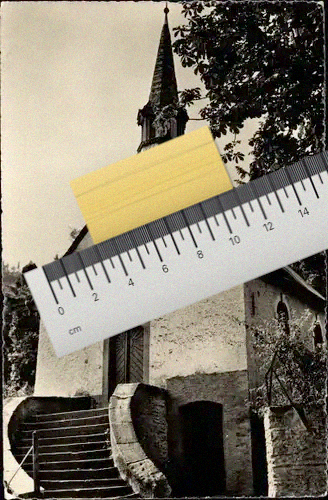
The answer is 8,cm
